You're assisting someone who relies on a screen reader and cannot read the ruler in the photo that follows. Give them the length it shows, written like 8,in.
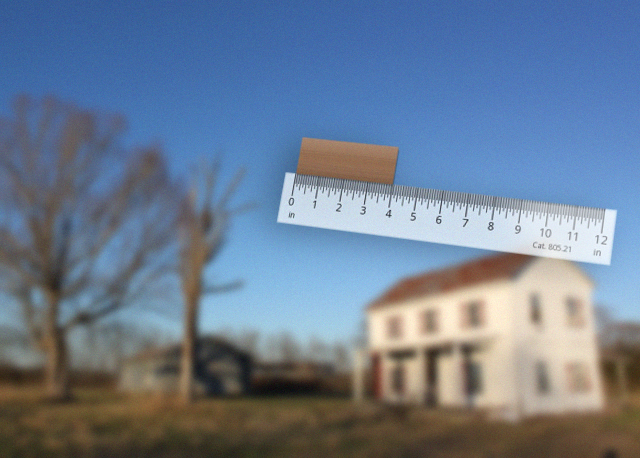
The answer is 4,in
